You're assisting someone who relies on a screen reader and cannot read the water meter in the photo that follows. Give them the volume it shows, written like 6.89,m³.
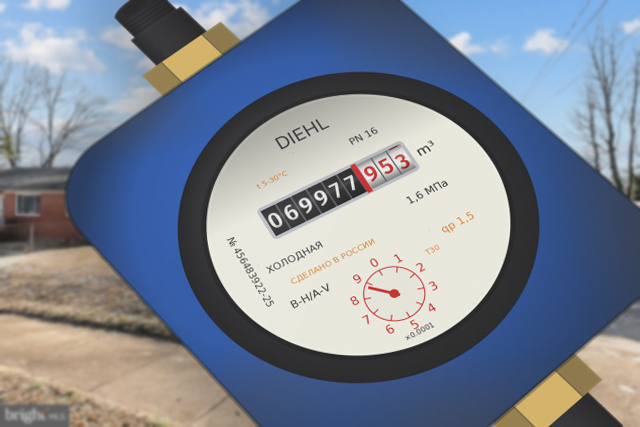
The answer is 69977.9528,m³
